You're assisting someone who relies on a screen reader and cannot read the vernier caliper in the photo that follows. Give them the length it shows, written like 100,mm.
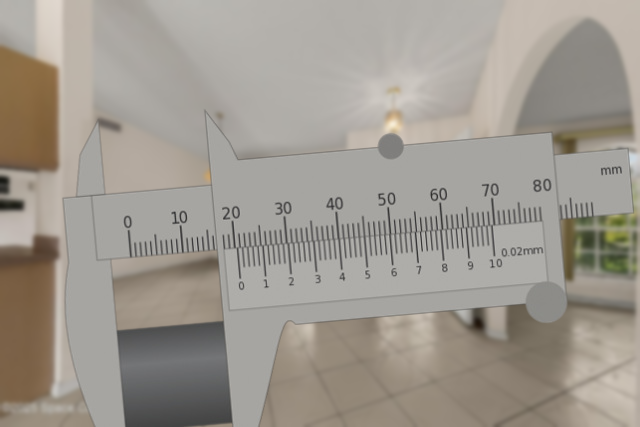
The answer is 20.5,mm
